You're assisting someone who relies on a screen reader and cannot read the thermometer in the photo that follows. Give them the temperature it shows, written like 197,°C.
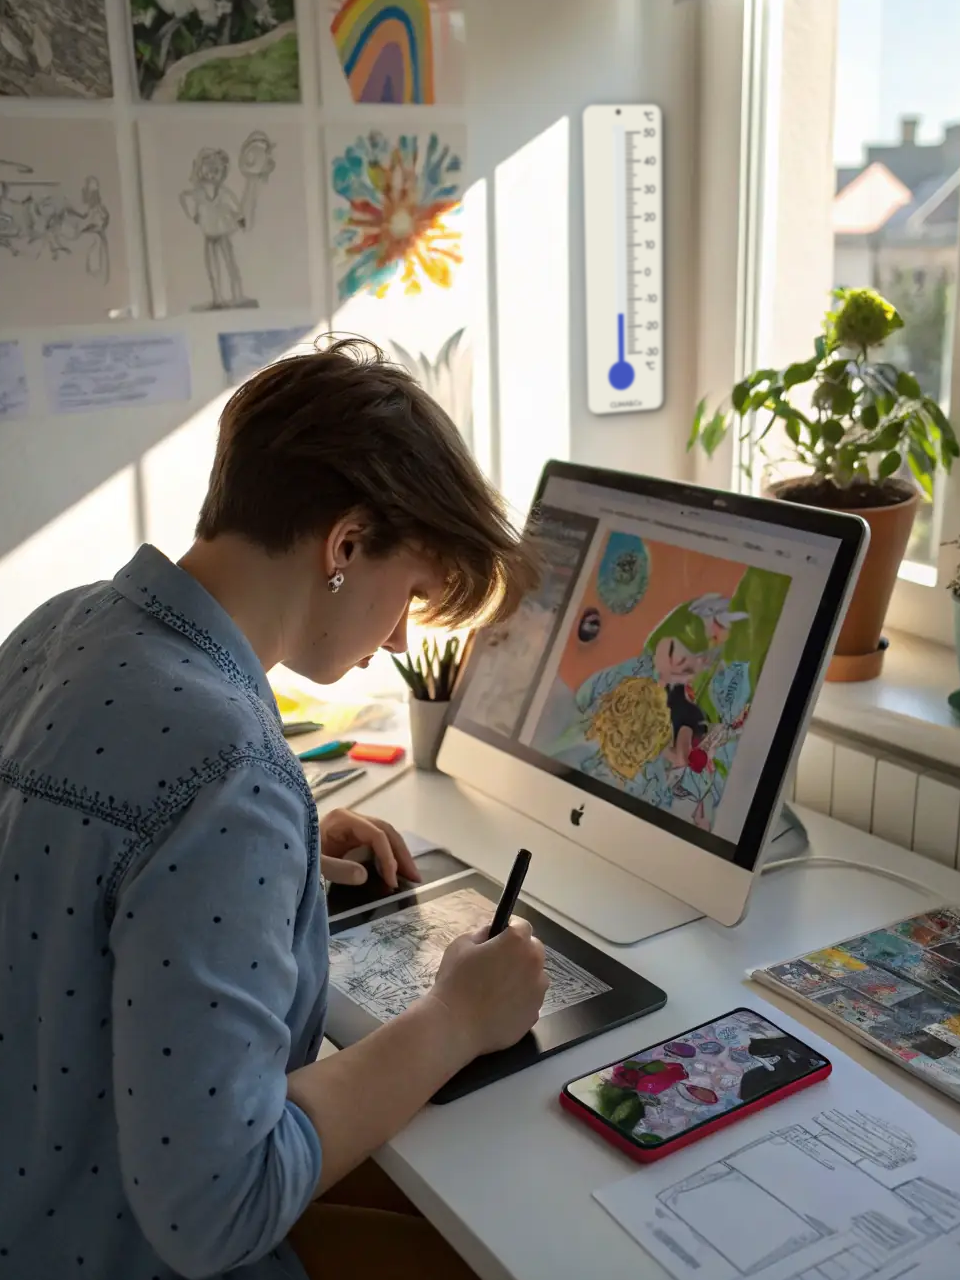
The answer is -15,°C
